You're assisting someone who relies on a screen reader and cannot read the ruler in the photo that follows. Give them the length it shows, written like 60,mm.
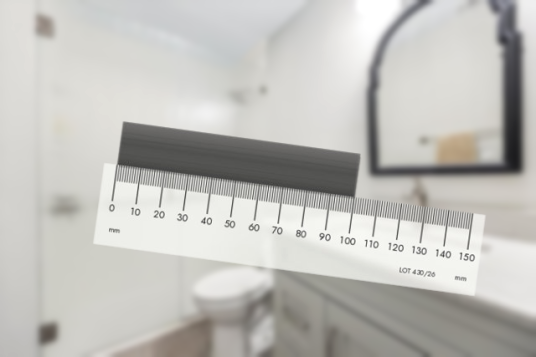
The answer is 100,mm
